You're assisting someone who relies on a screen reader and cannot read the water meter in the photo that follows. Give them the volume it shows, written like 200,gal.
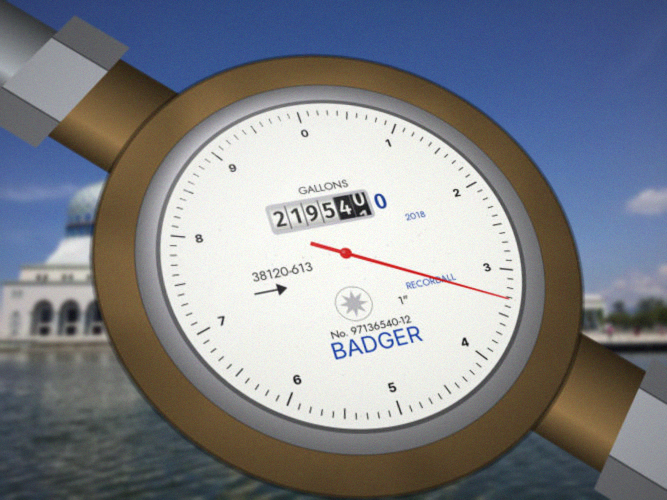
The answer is 2195403.3,gal
